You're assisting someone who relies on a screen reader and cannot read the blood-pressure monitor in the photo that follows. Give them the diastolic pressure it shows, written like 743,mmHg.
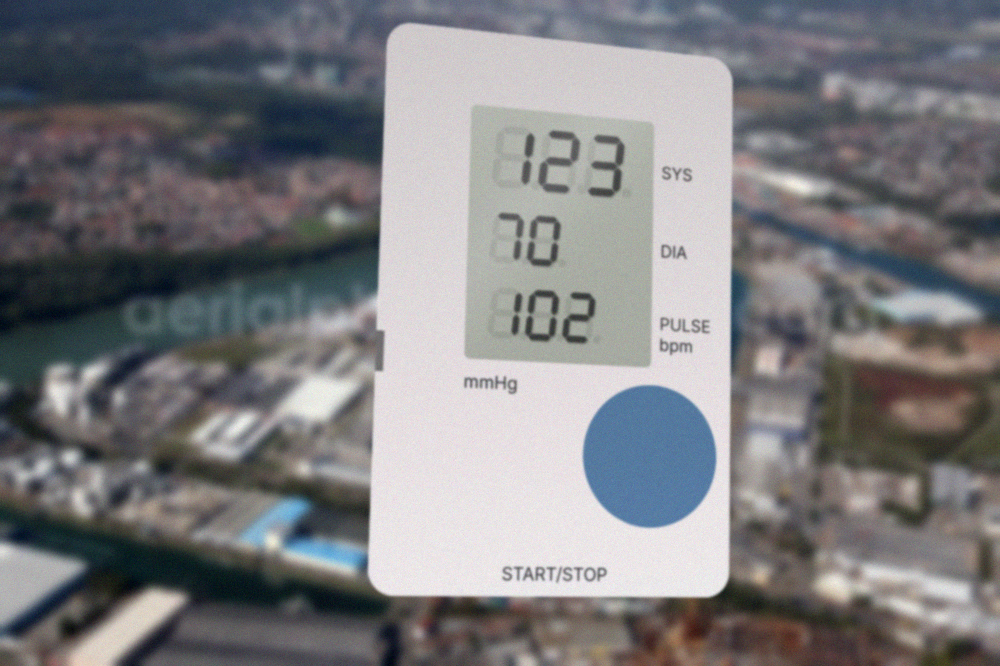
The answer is 70,mmHg
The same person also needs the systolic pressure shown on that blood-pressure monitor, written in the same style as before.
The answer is 123,mmHg
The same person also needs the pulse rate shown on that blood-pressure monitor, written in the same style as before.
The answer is 102,bpm
